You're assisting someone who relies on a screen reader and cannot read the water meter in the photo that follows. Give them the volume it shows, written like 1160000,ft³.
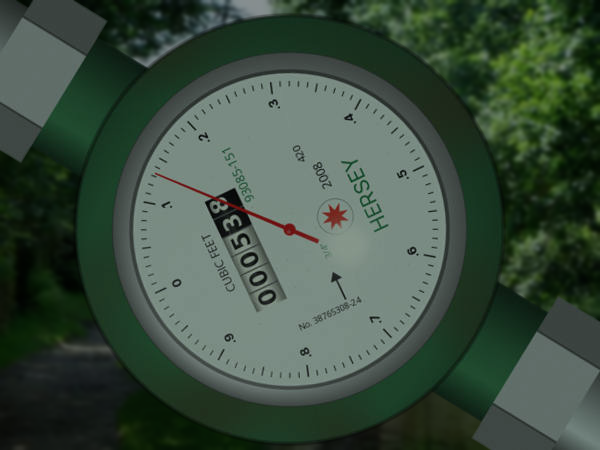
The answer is 538.13,ft³
